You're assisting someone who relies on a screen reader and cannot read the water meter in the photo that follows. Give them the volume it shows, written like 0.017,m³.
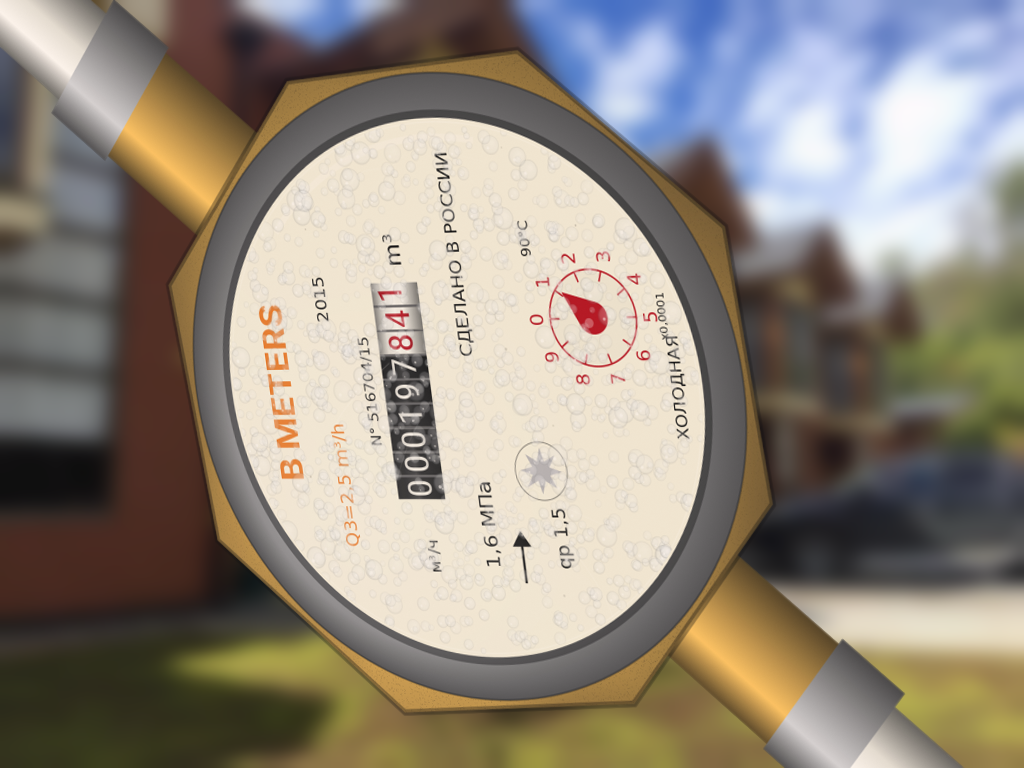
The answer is 197.8411,m³
